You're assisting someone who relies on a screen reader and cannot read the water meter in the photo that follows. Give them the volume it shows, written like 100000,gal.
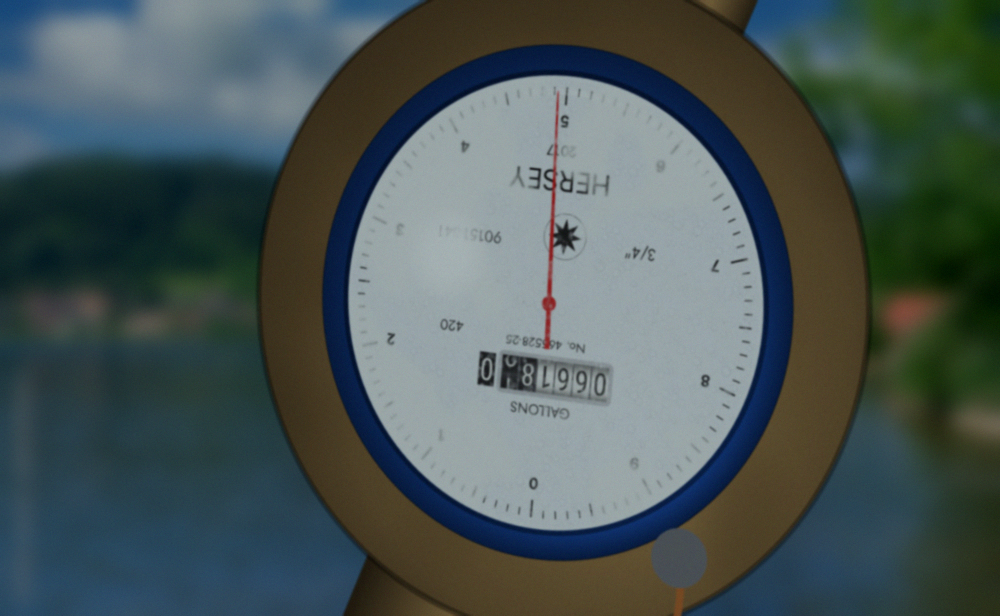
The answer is 661814.9,gal
